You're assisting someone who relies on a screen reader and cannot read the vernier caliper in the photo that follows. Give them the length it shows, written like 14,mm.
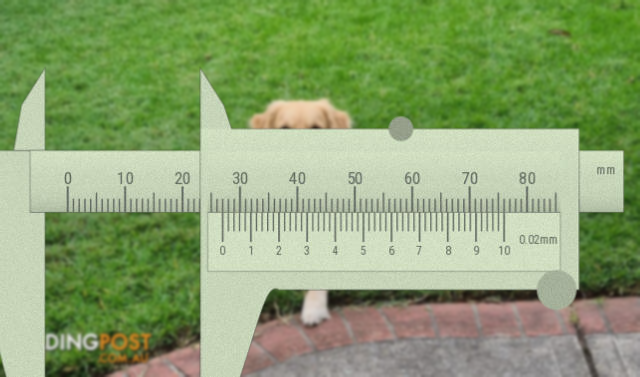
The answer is 27.0,mm
